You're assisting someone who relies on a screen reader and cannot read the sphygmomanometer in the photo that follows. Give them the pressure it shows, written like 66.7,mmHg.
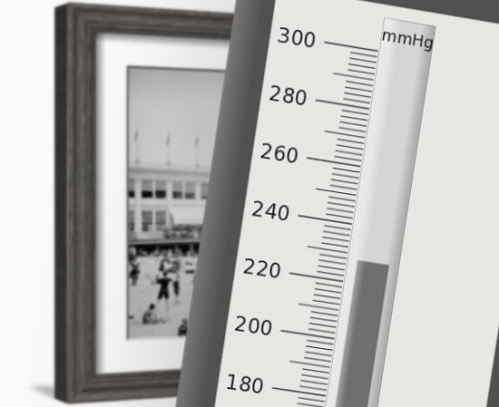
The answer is 228,mmHg
